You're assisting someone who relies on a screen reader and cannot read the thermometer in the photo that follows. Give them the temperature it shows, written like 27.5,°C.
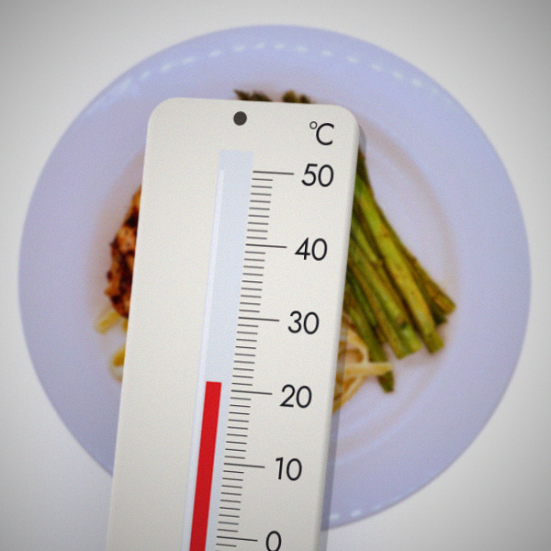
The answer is 21,°C
